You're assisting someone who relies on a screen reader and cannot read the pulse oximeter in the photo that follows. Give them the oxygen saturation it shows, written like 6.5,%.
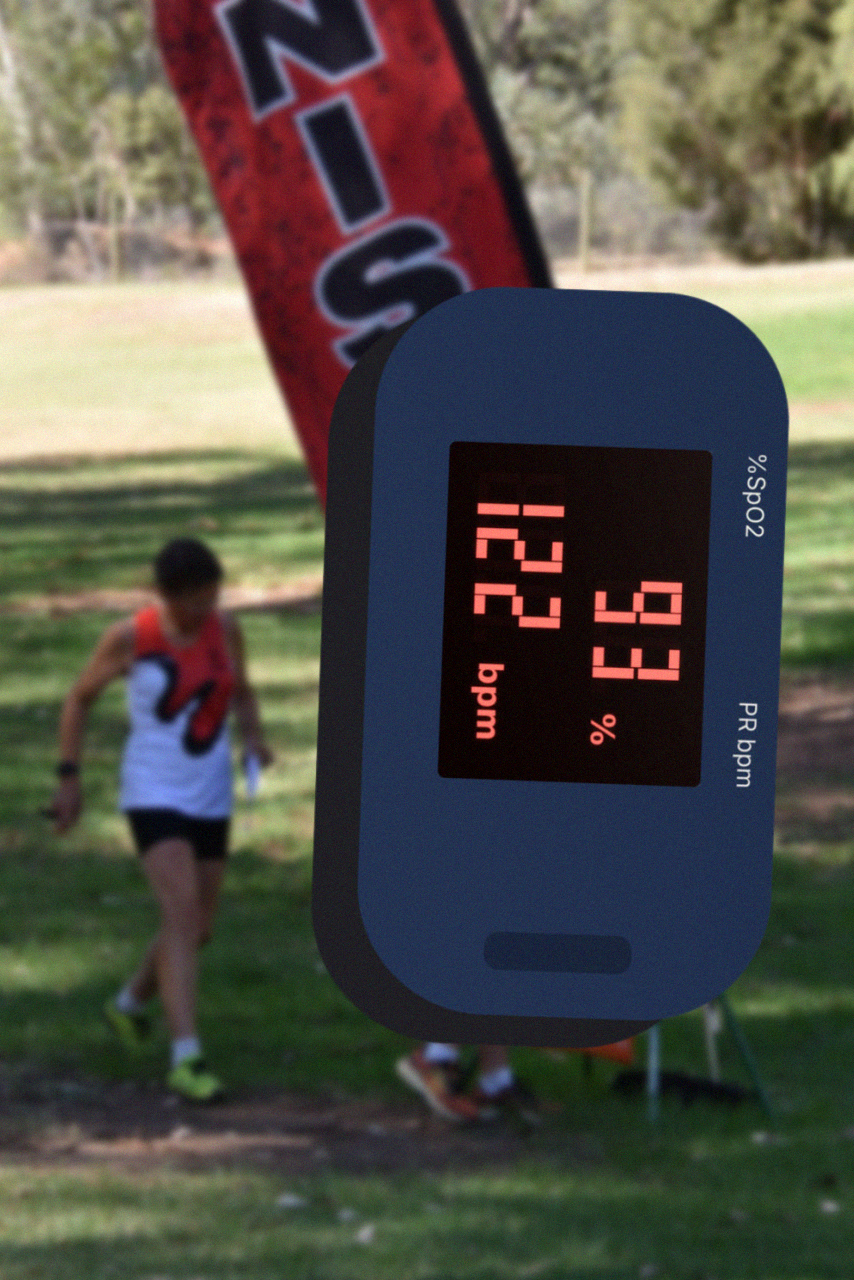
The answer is 93,%
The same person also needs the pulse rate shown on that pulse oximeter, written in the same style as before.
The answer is 122,bpm
